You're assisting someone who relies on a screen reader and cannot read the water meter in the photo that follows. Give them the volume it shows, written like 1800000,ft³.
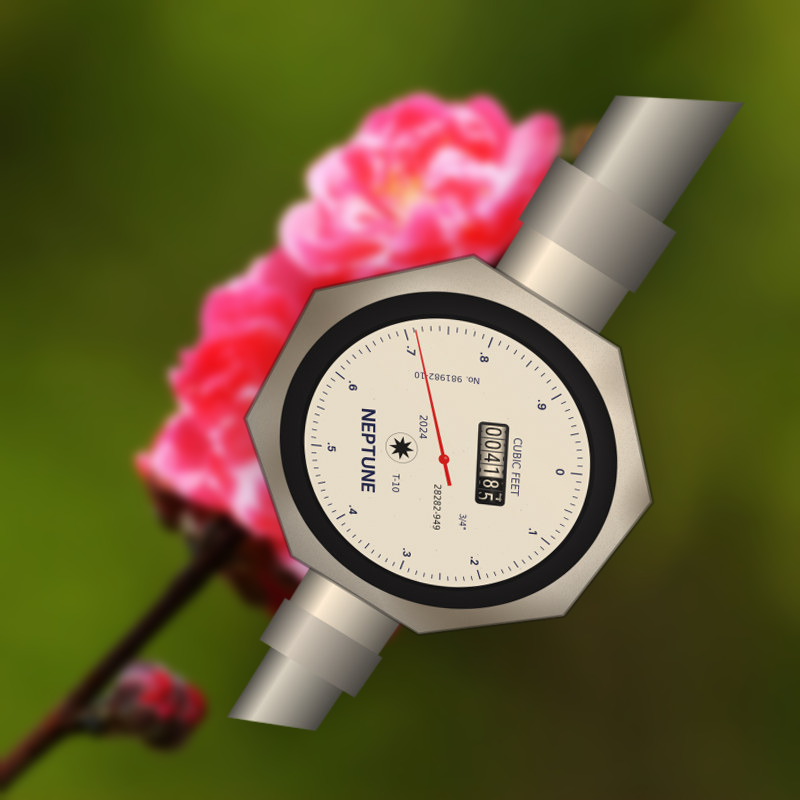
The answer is 4184.71,ft³
